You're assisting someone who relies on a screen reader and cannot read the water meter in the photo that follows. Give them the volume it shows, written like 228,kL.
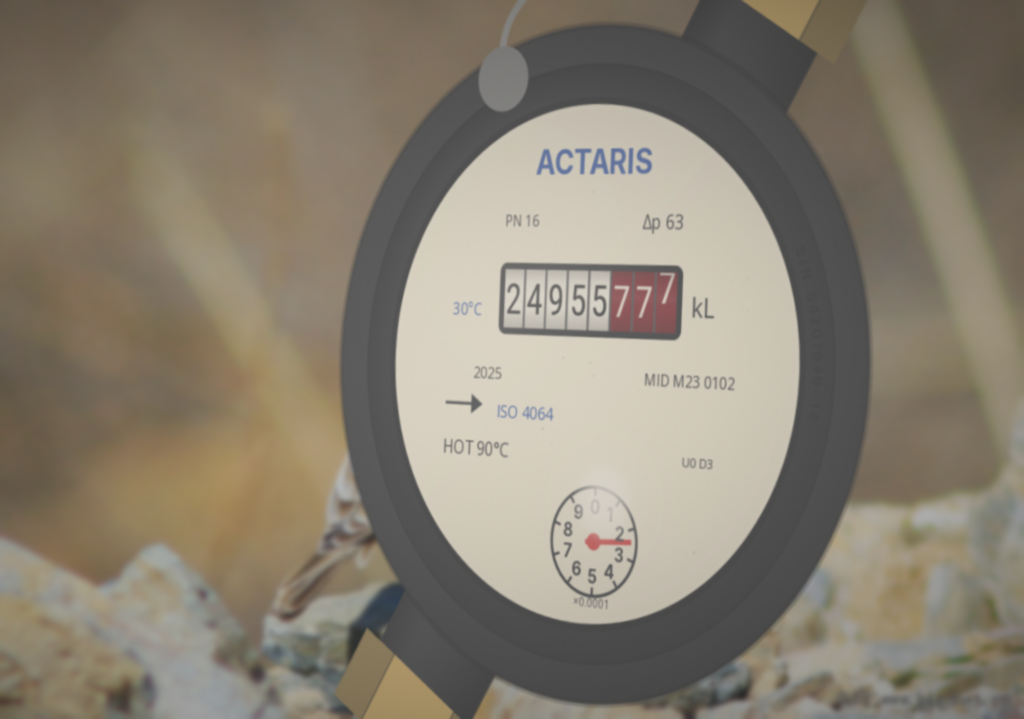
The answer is 24955.7772,kL
